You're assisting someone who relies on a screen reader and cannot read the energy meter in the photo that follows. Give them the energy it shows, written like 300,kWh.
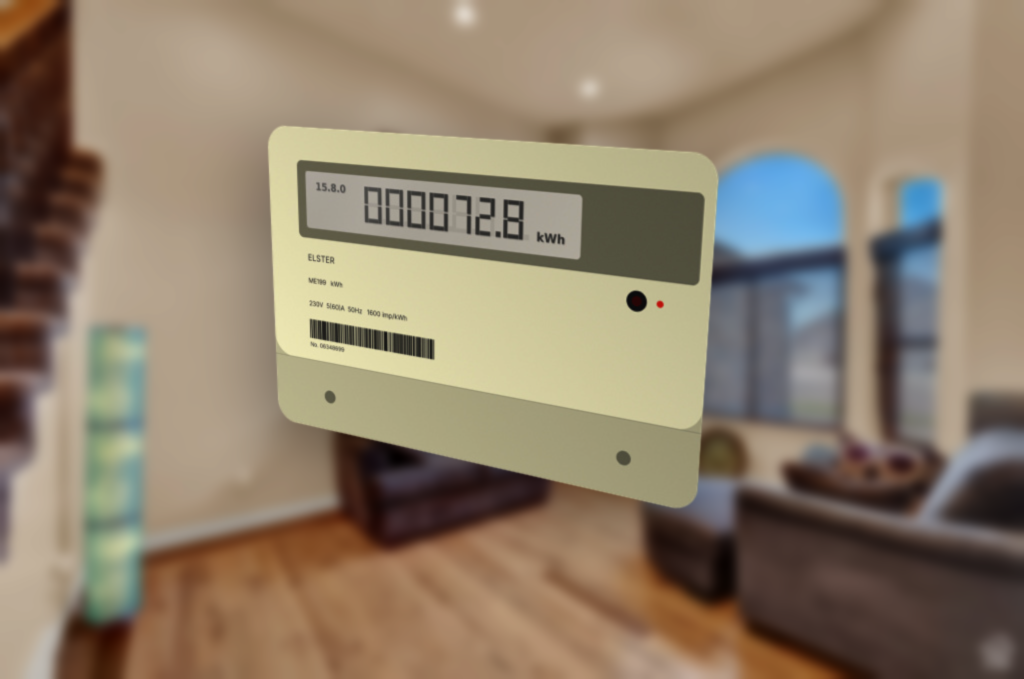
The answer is 72.8,kWh
